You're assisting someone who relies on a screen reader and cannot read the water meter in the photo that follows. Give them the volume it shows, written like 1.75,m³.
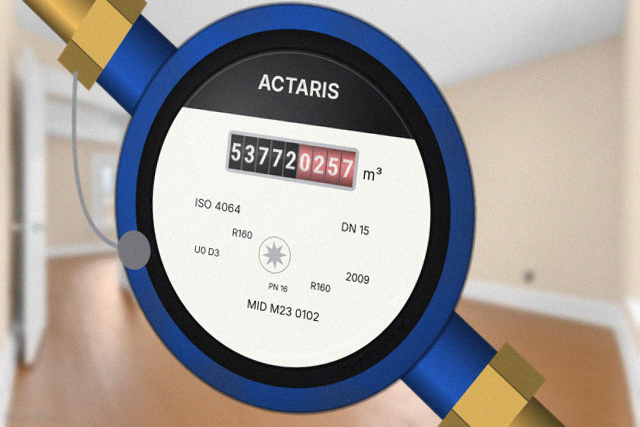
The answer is 53772.0257,m³
